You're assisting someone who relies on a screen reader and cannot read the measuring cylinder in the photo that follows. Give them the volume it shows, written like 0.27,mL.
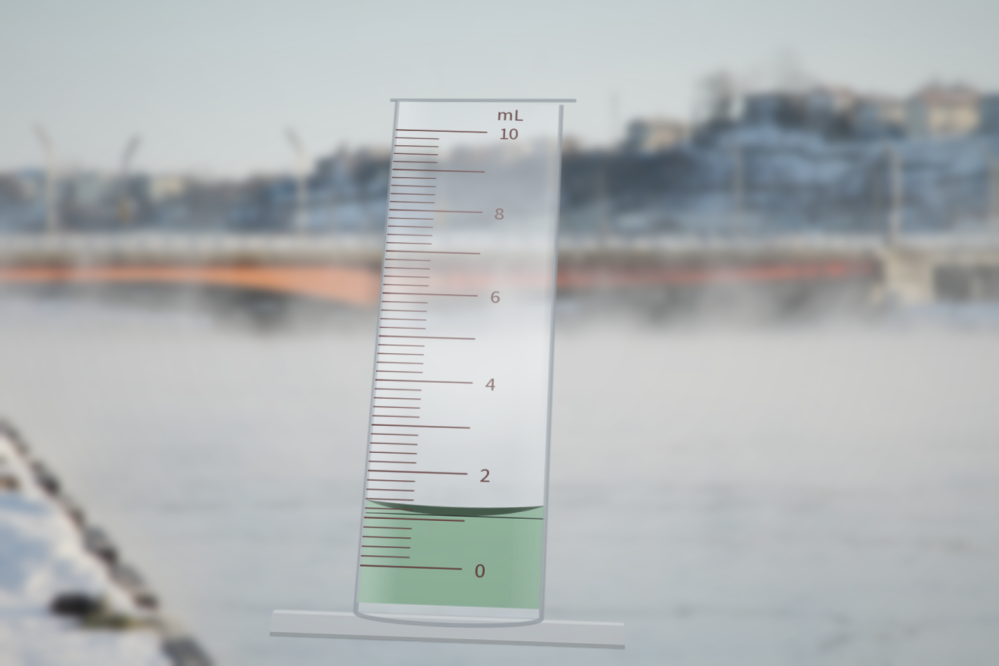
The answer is 1.1,mL
